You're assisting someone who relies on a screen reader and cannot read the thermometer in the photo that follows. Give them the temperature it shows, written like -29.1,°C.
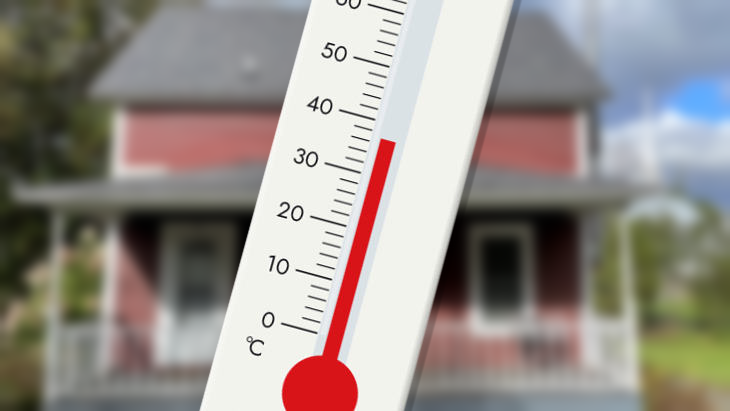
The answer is 37,°C
